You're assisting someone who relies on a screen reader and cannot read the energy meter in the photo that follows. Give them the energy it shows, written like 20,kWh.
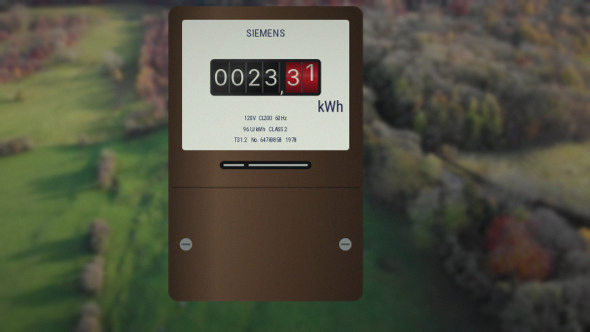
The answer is 23.31,kWh
